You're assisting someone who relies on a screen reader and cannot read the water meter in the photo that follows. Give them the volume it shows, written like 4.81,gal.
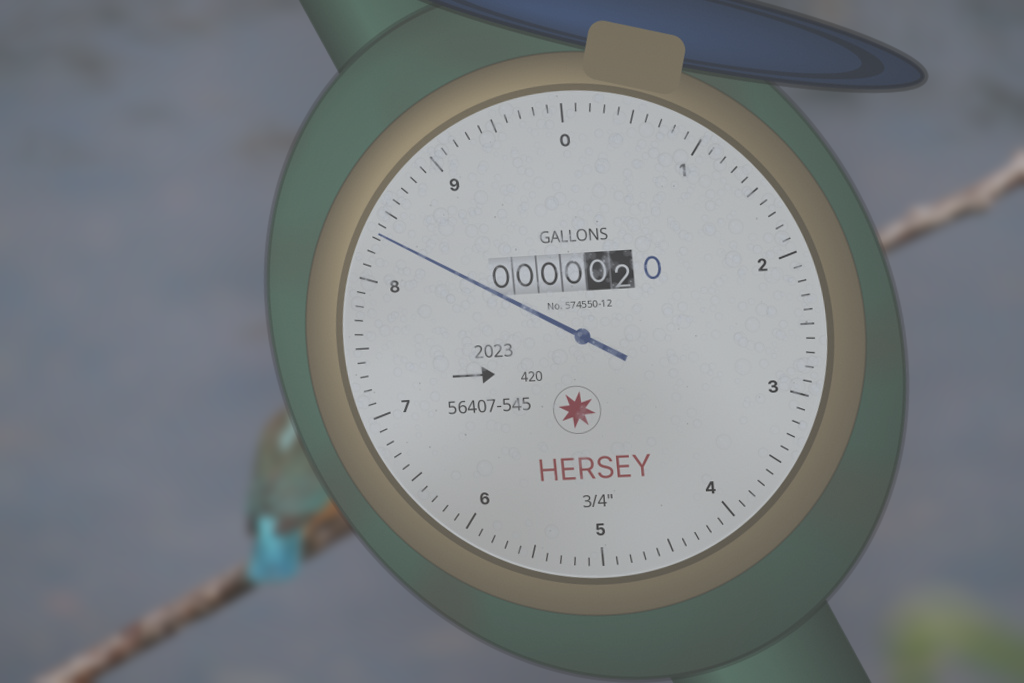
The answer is 18.3,gal
